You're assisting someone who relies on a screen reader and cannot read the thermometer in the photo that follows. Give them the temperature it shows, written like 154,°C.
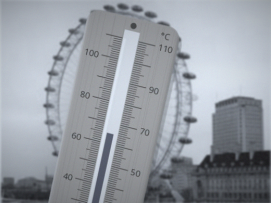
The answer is 65,°C
